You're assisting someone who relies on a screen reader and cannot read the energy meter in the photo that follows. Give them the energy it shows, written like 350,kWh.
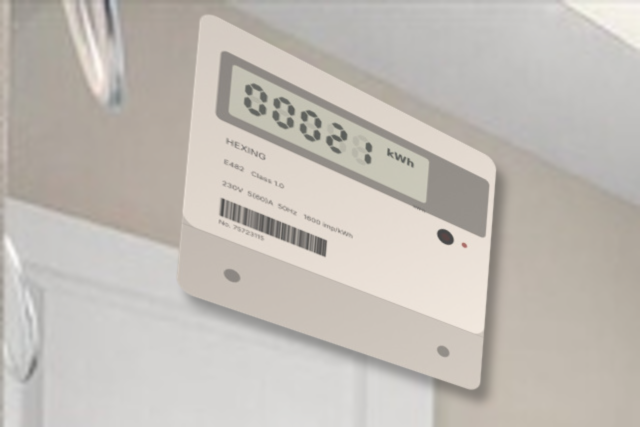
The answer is 21,kWh
